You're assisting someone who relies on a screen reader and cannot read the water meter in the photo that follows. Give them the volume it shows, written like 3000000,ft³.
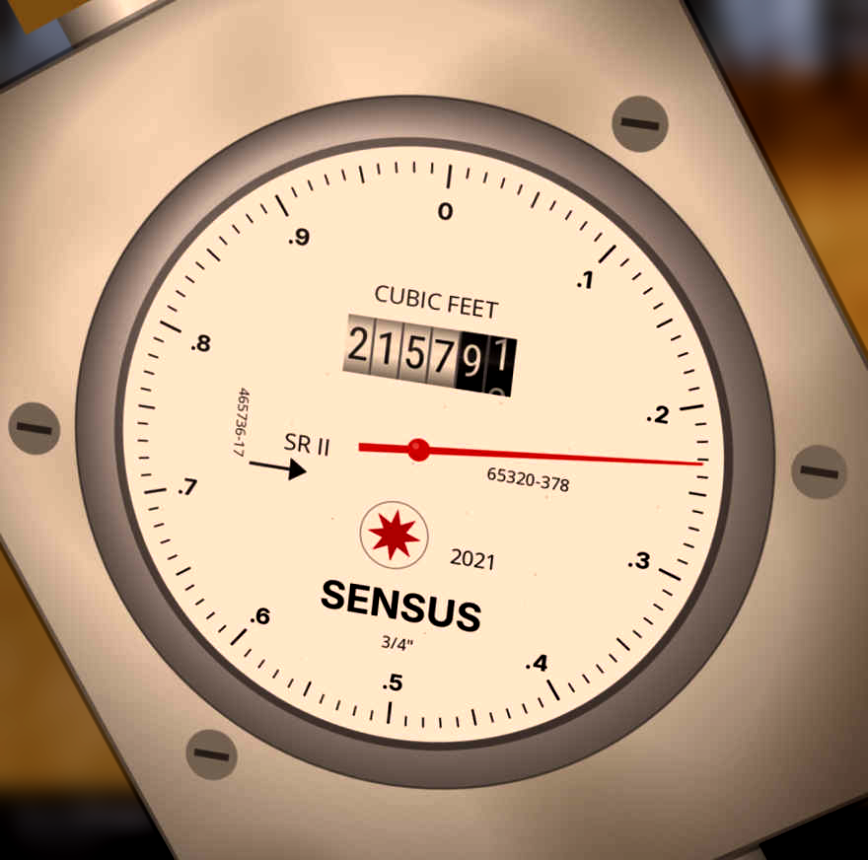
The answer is 215791.23,ft³
